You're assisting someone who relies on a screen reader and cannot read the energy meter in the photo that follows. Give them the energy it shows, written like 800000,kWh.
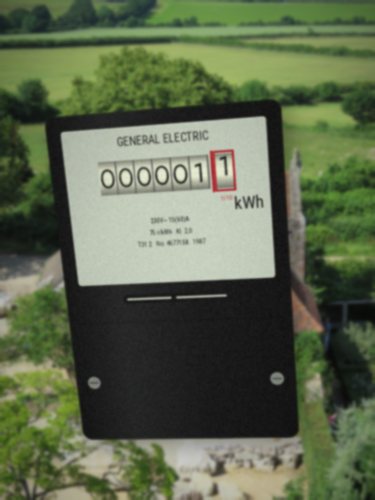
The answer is 1.1,kWh
